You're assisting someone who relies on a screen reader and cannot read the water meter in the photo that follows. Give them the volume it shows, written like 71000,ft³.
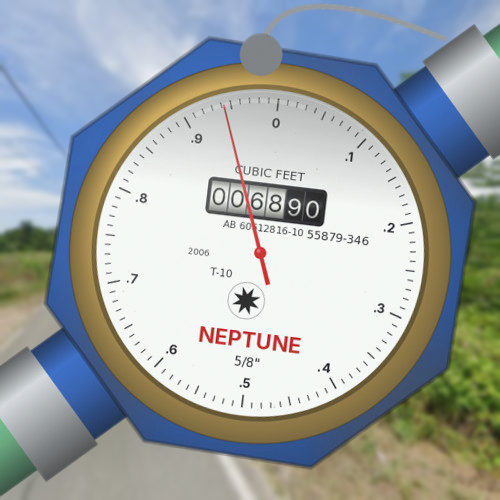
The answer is 6889.94,ft³
